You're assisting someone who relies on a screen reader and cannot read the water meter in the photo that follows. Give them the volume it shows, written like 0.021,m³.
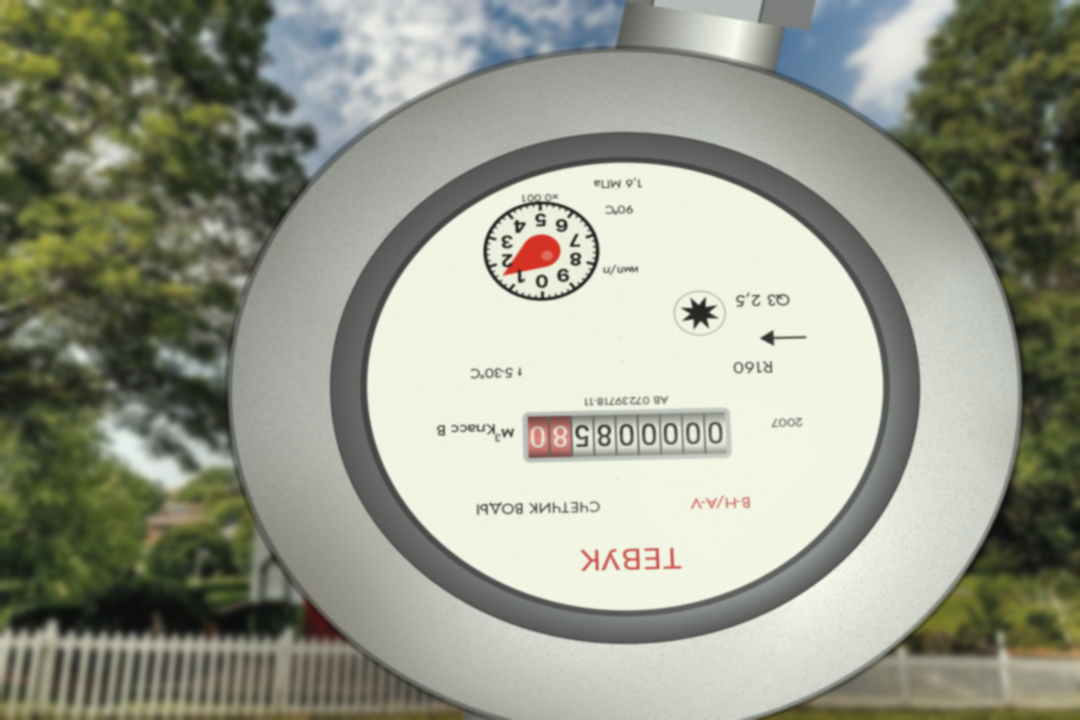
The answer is 85.801,m³
